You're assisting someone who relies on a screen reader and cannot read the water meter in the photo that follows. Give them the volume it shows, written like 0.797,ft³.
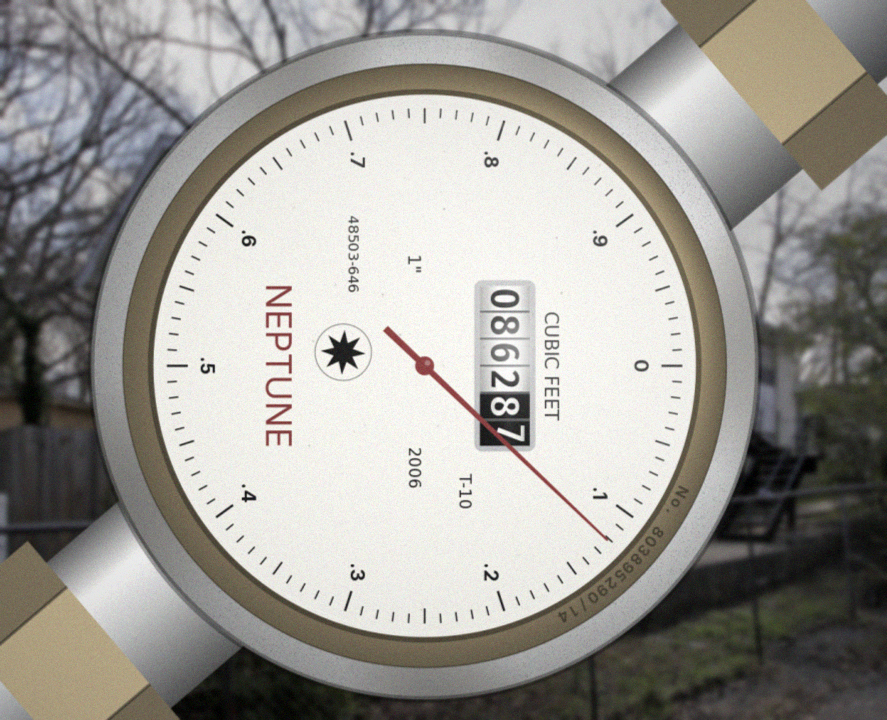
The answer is 86287.12,ft³
